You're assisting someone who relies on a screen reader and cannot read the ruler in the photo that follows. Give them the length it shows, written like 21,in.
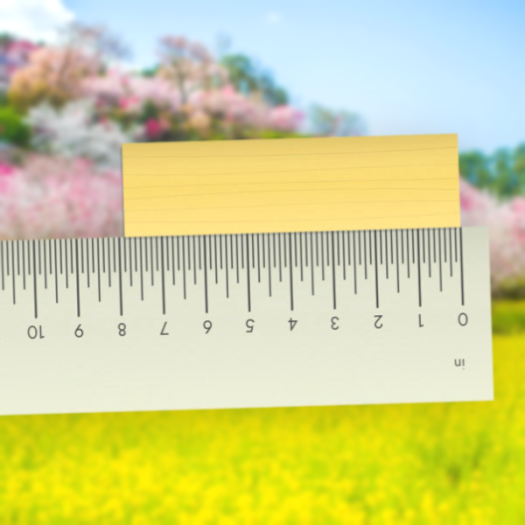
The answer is 7.875,in
